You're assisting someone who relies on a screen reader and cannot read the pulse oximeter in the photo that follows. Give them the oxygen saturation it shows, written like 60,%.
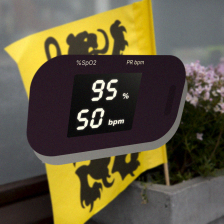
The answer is 95,%
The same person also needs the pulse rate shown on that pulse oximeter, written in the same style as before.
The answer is 50,bpm
